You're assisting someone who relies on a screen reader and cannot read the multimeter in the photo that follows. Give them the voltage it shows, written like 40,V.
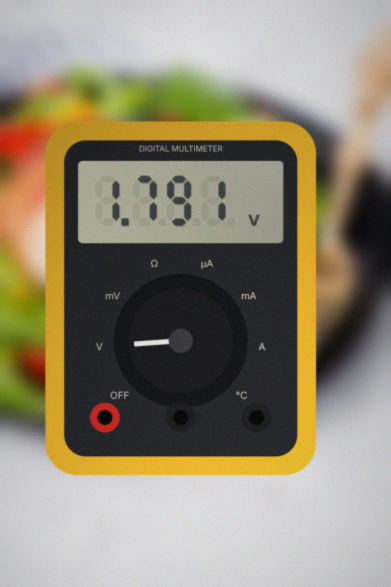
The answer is 1.791,V
